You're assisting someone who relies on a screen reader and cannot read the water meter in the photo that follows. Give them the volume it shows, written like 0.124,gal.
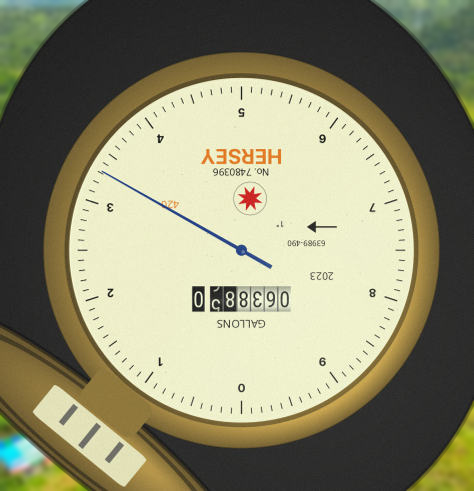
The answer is 638853.3,gal
